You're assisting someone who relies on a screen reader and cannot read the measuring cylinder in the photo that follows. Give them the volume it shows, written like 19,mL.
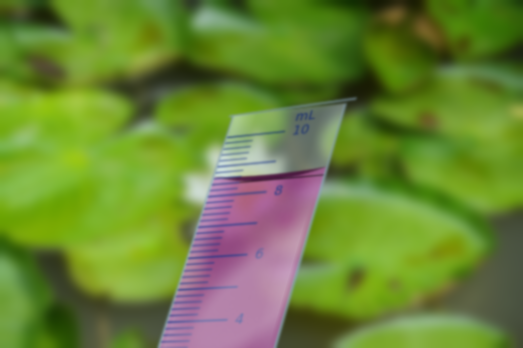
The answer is 8.4,mL
